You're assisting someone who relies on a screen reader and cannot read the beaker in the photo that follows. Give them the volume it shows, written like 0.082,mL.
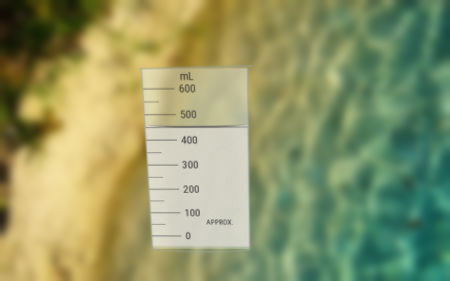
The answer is 450,mL
